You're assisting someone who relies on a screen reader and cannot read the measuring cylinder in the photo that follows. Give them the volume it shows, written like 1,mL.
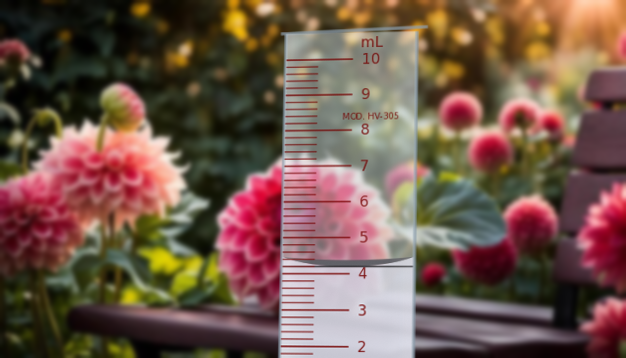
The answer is 4.2,mL
